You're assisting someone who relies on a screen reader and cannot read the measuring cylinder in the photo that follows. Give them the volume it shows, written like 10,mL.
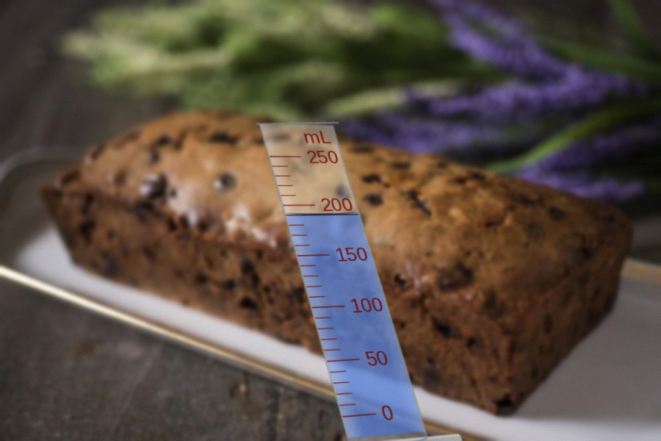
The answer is 190,mL
